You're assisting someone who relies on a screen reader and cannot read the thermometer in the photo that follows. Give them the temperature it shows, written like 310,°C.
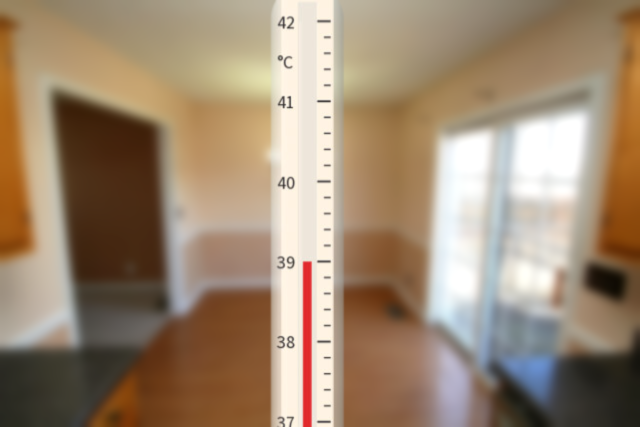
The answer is 39,°C
